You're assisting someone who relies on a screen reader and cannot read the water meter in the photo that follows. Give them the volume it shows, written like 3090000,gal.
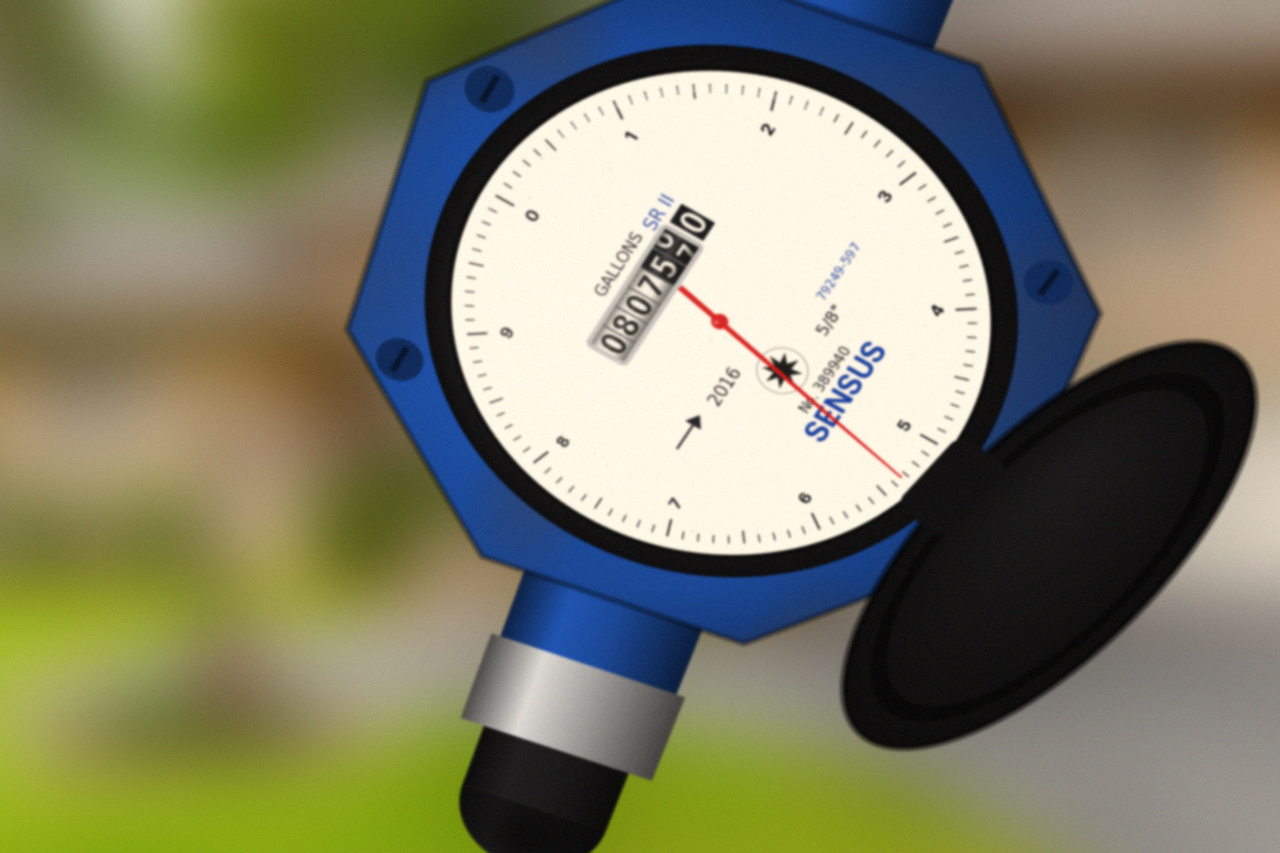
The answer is 807565.3,gal
